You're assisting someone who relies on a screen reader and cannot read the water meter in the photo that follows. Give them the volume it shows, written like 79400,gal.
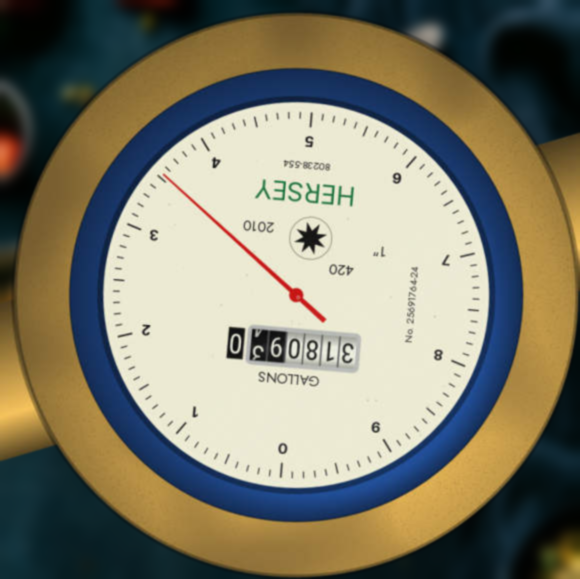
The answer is 3180933.5,gal
